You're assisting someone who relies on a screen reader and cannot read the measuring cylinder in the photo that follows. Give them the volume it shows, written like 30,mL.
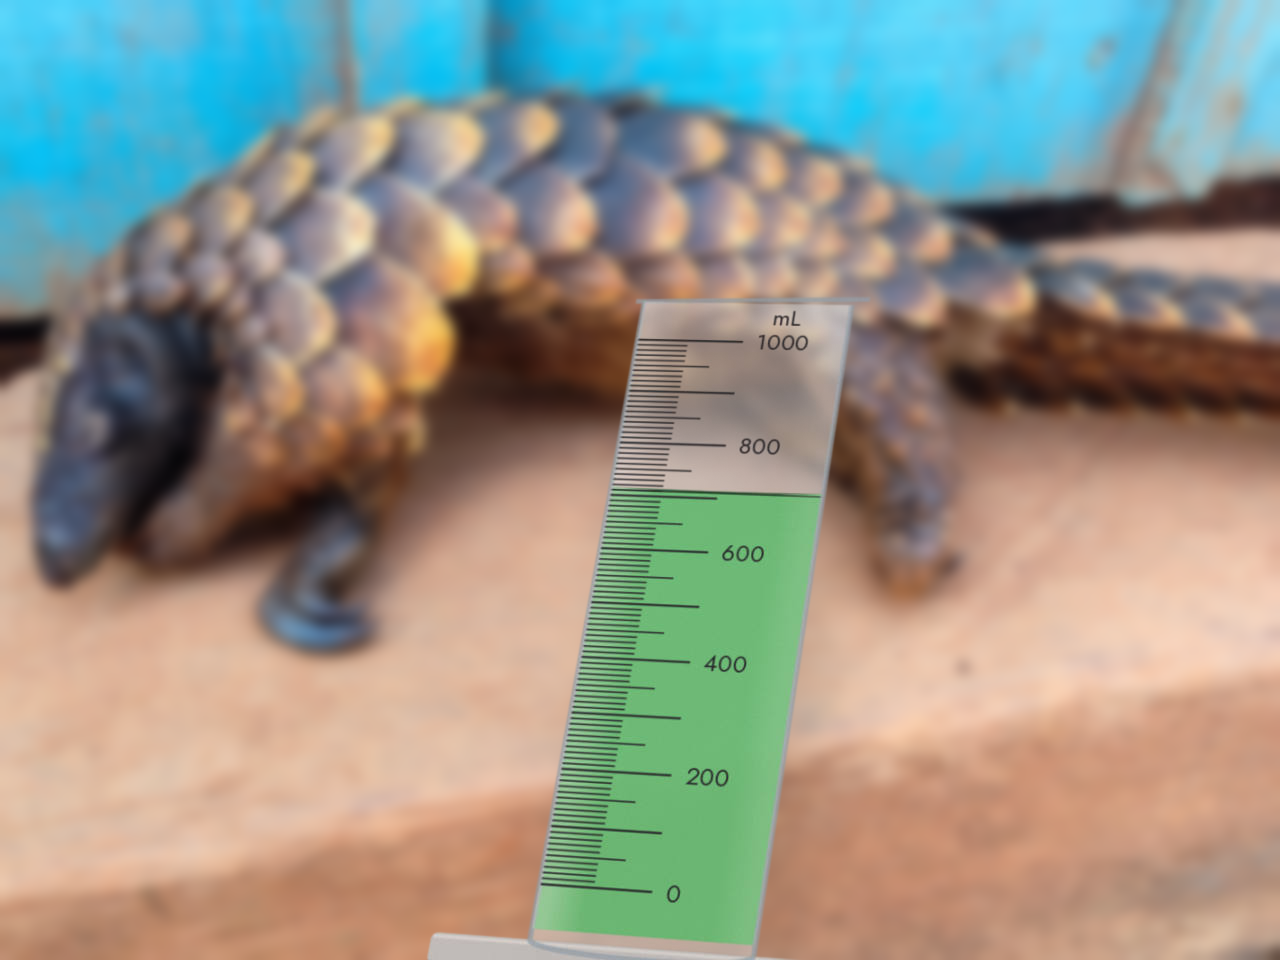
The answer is 710,mL
